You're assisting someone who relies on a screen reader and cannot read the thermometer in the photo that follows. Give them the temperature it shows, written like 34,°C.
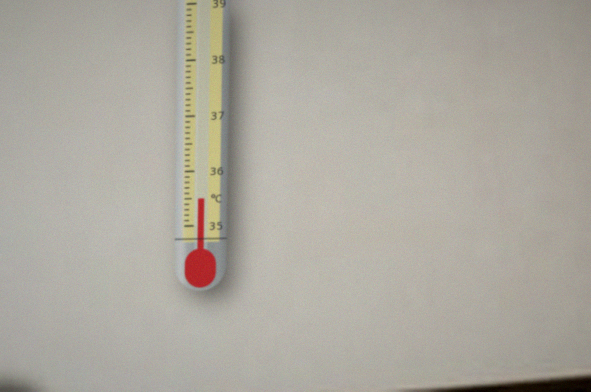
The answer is 35.5,°C
